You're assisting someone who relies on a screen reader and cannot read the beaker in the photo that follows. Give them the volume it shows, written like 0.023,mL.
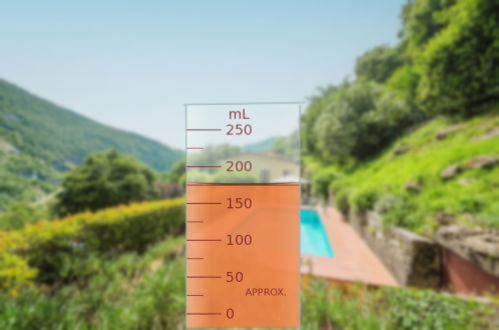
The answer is 175,mL
